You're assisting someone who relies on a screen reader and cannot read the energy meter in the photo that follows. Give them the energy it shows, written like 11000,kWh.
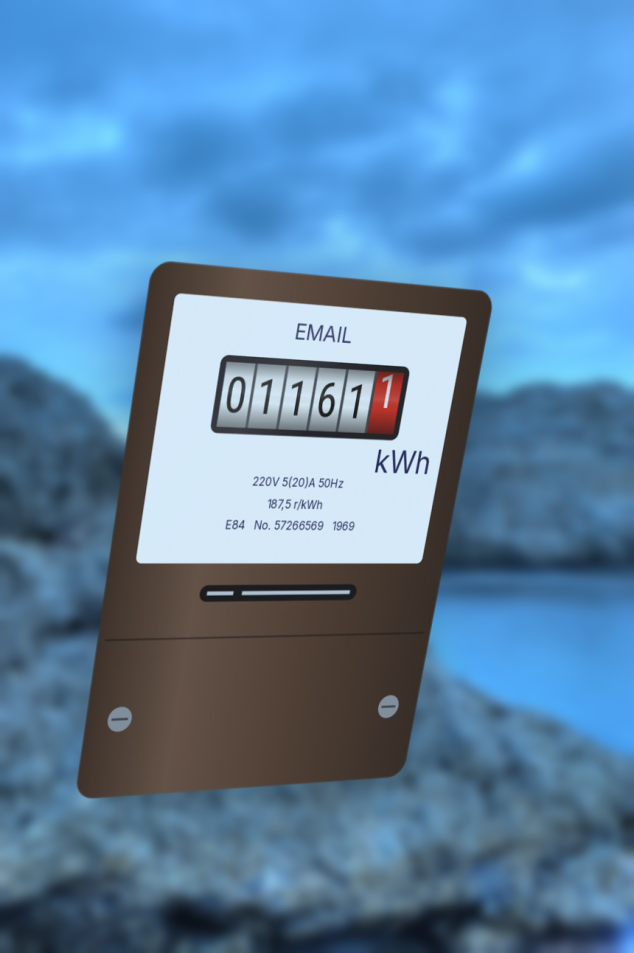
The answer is 1161.1,kWh
